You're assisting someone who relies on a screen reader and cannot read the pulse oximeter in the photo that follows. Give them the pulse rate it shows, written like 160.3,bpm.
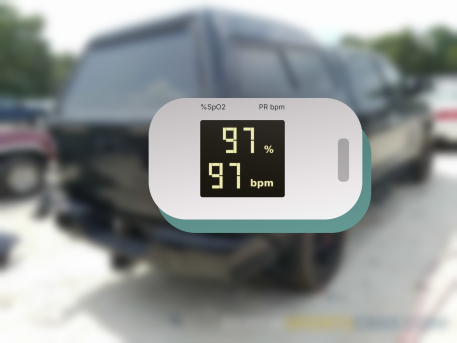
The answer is 97,bpm
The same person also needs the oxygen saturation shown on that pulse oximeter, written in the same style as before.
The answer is 97,%
